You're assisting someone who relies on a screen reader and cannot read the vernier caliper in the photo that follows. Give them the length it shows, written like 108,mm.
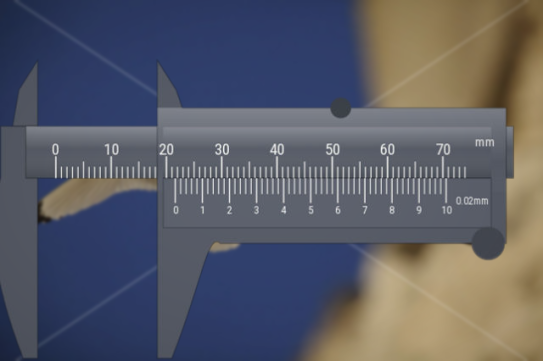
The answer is 21.6,mm
